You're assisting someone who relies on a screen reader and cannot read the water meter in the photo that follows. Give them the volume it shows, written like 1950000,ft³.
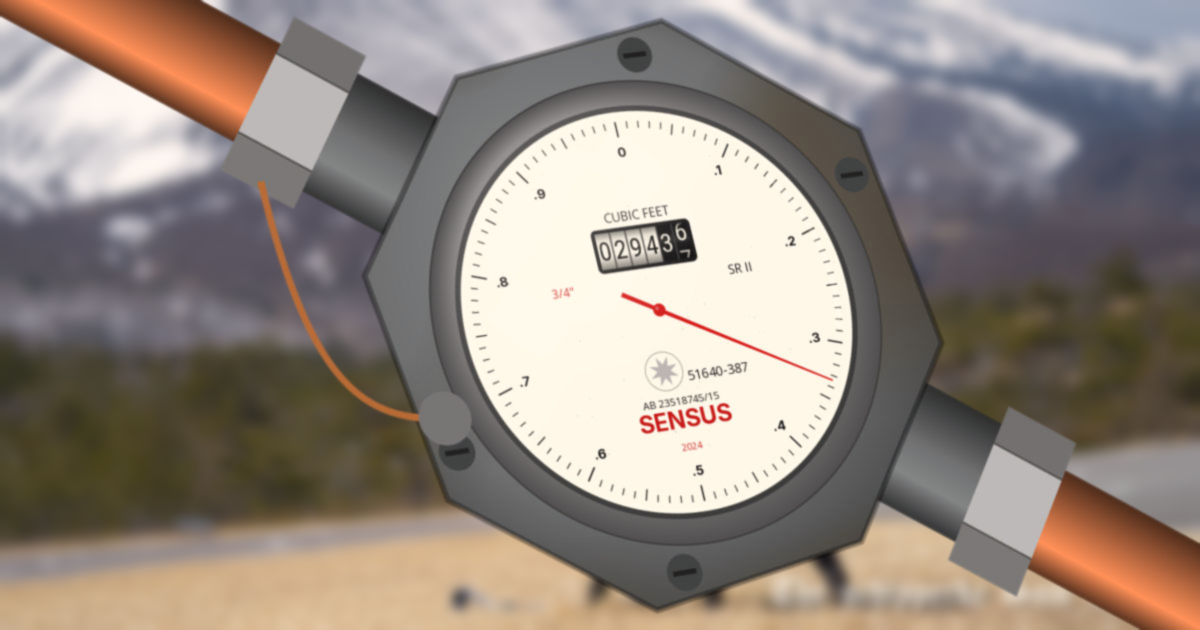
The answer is 29436.33,ft³
